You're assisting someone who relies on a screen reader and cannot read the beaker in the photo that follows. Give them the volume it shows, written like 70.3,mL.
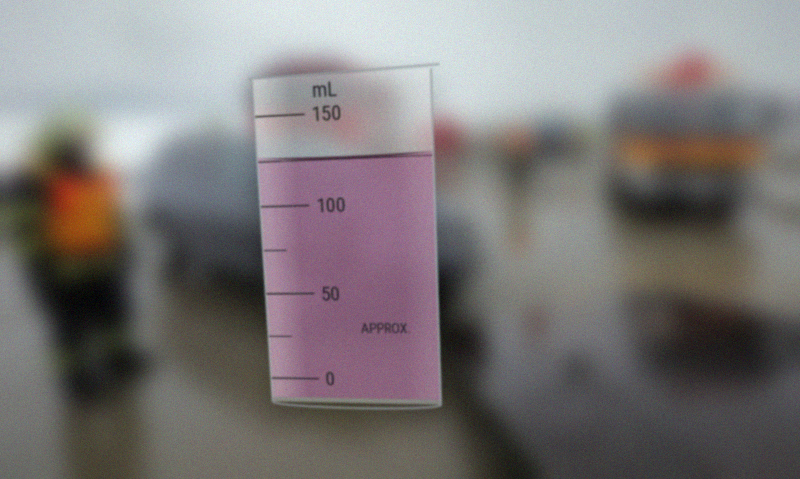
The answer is 125,mL
